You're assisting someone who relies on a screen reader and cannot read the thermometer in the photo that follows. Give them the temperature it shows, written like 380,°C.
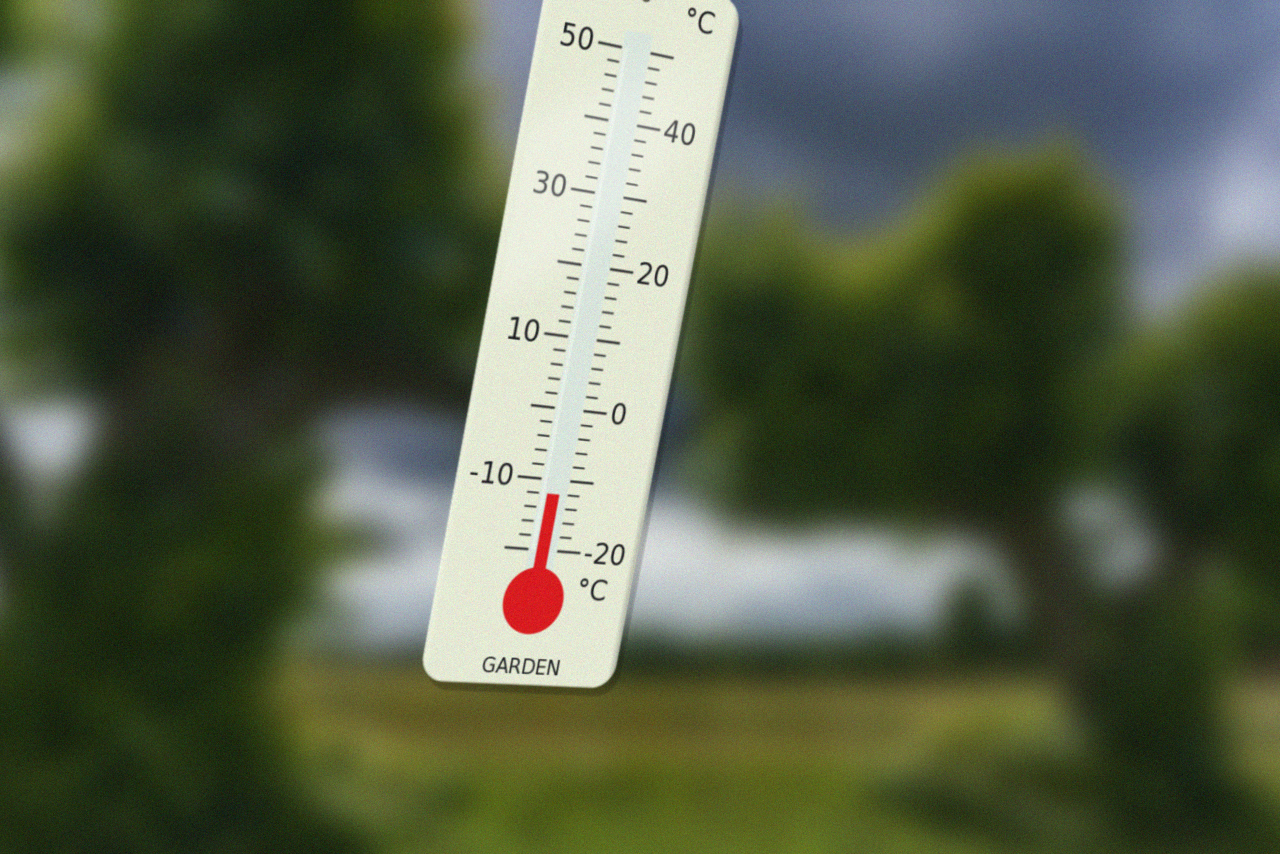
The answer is -12,°C
